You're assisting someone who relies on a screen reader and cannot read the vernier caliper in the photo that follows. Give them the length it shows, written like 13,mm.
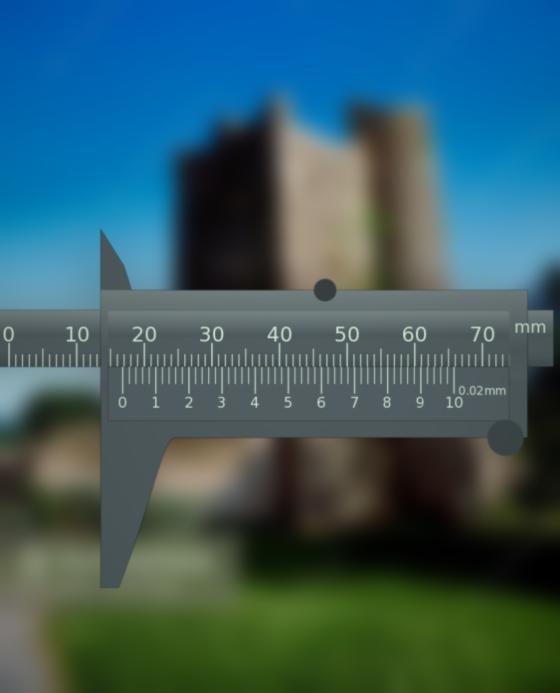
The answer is 16.8,mm
